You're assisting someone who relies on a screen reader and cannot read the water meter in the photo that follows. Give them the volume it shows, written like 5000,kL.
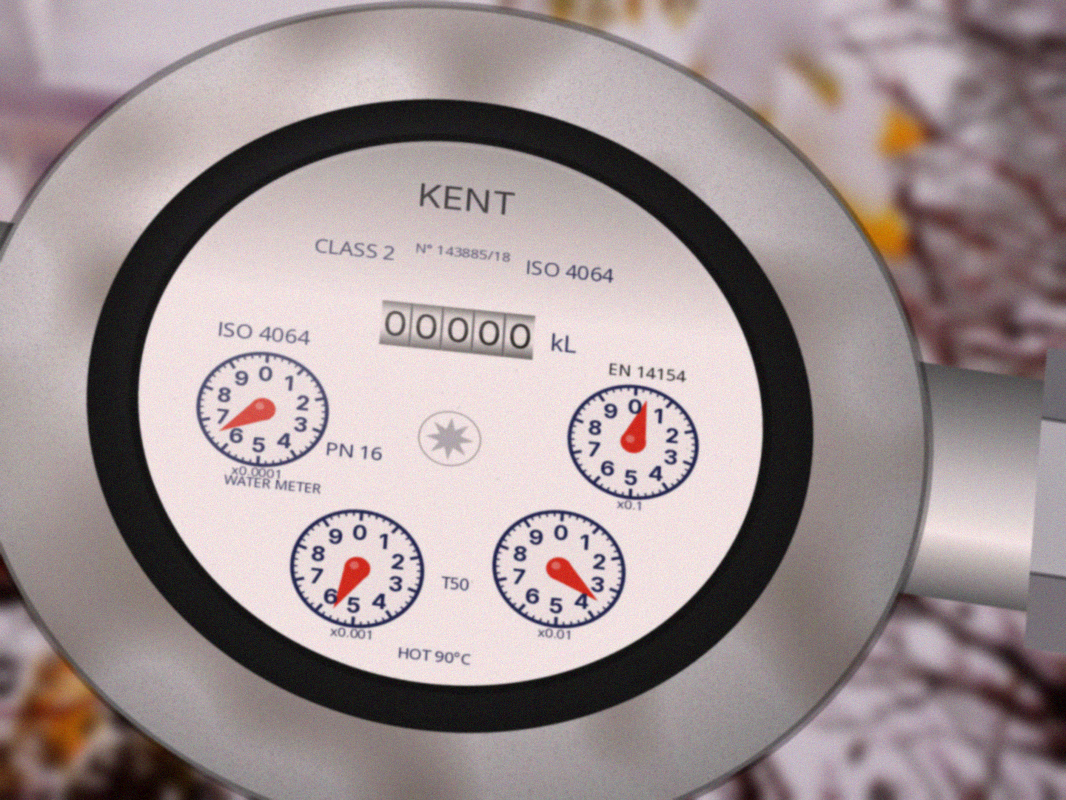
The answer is 0.0356,kL
